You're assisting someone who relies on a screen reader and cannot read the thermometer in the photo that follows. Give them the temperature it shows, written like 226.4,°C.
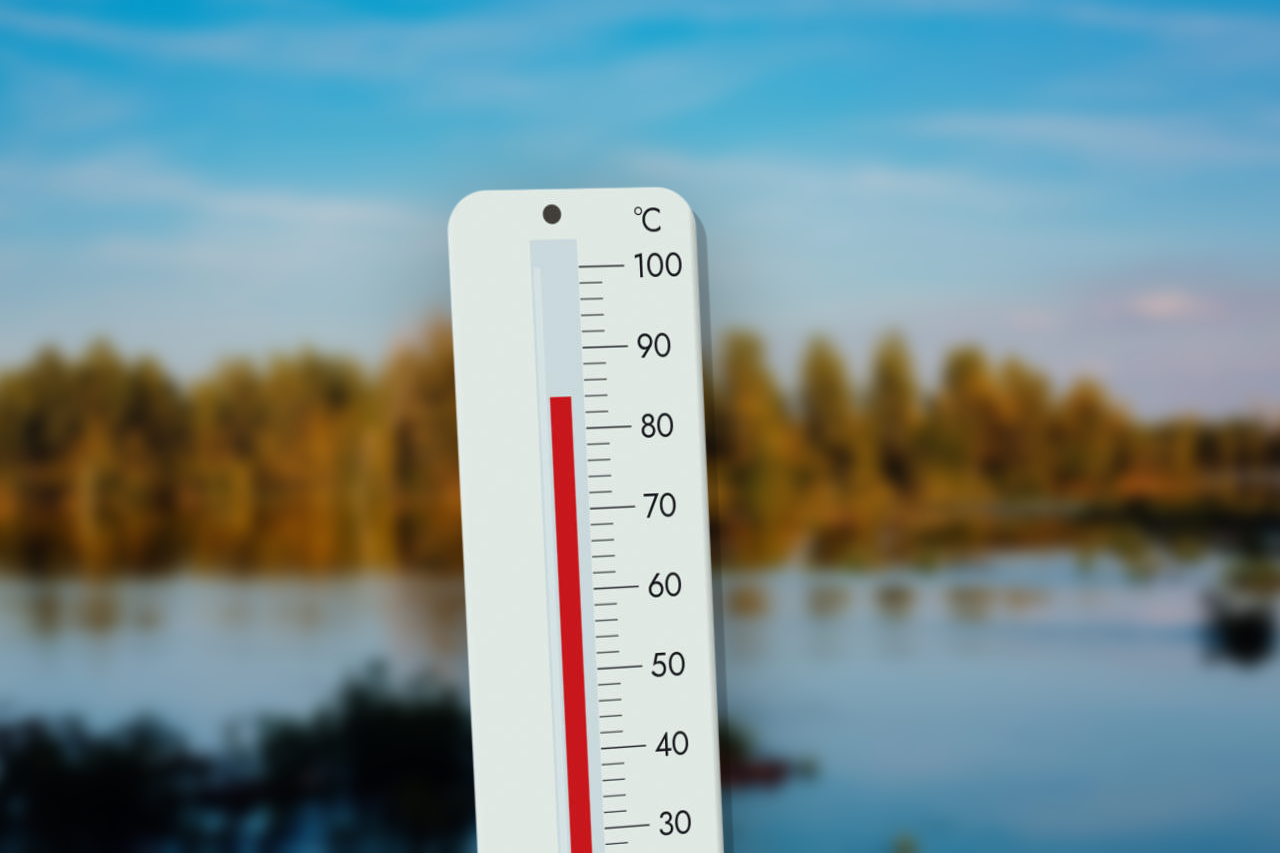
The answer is 84,°C
